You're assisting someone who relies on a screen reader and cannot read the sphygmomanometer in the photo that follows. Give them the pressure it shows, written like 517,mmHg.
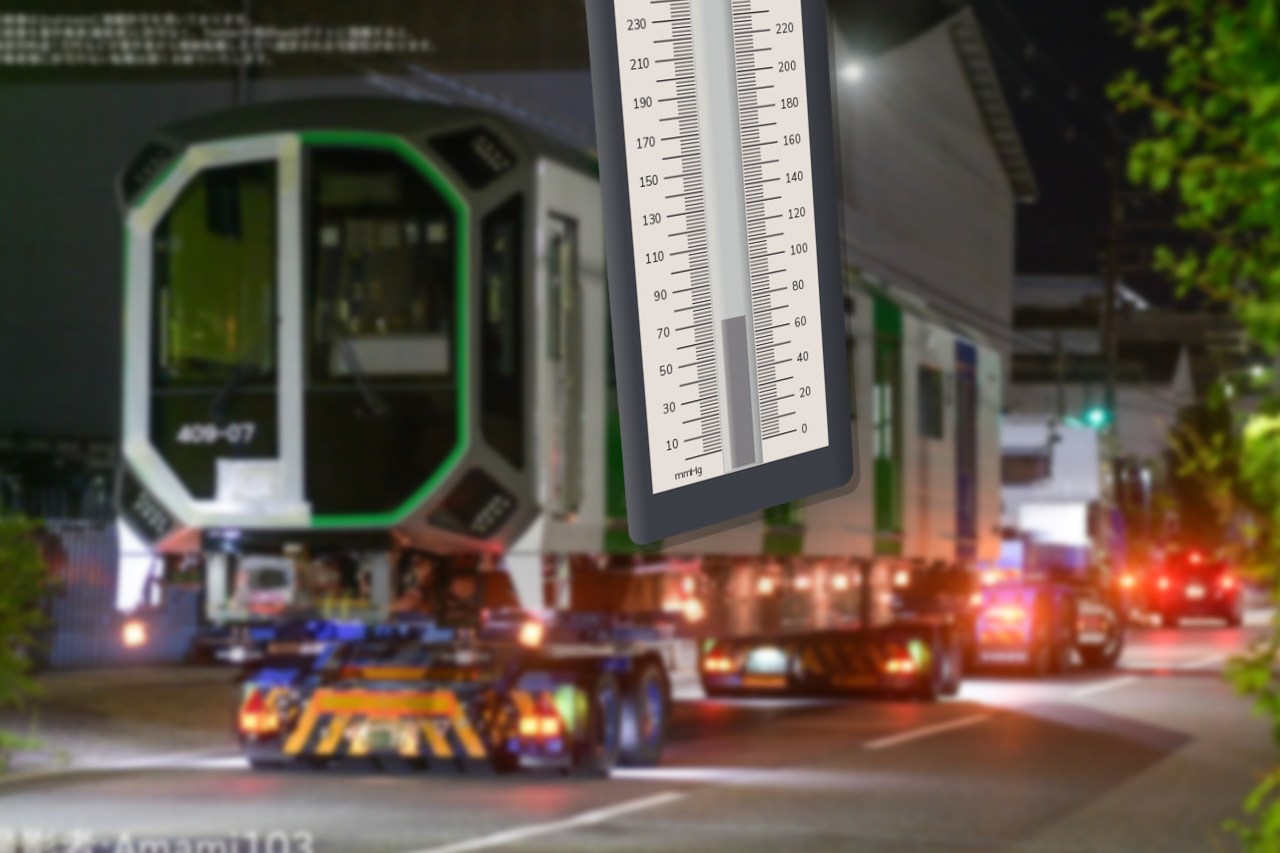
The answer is 70,mmHg
